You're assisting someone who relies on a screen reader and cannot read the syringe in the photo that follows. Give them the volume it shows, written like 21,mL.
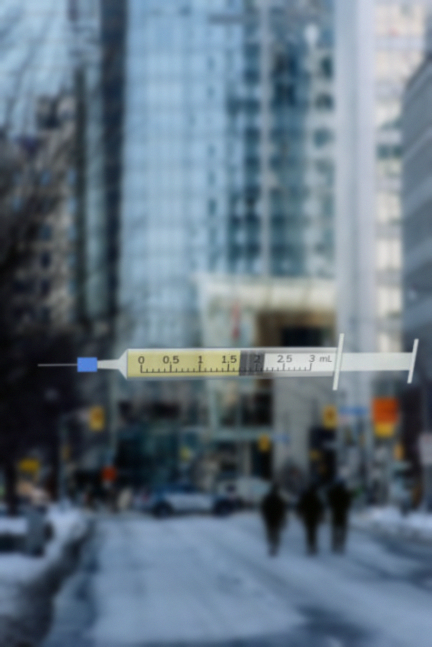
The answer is 1.7,mL
